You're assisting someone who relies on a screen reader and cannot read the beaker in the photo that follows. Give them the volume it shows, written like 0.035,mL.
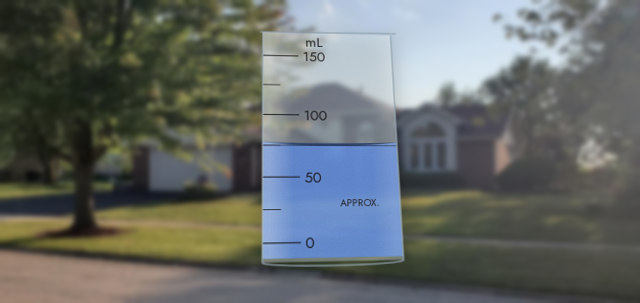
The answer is 75,mL
